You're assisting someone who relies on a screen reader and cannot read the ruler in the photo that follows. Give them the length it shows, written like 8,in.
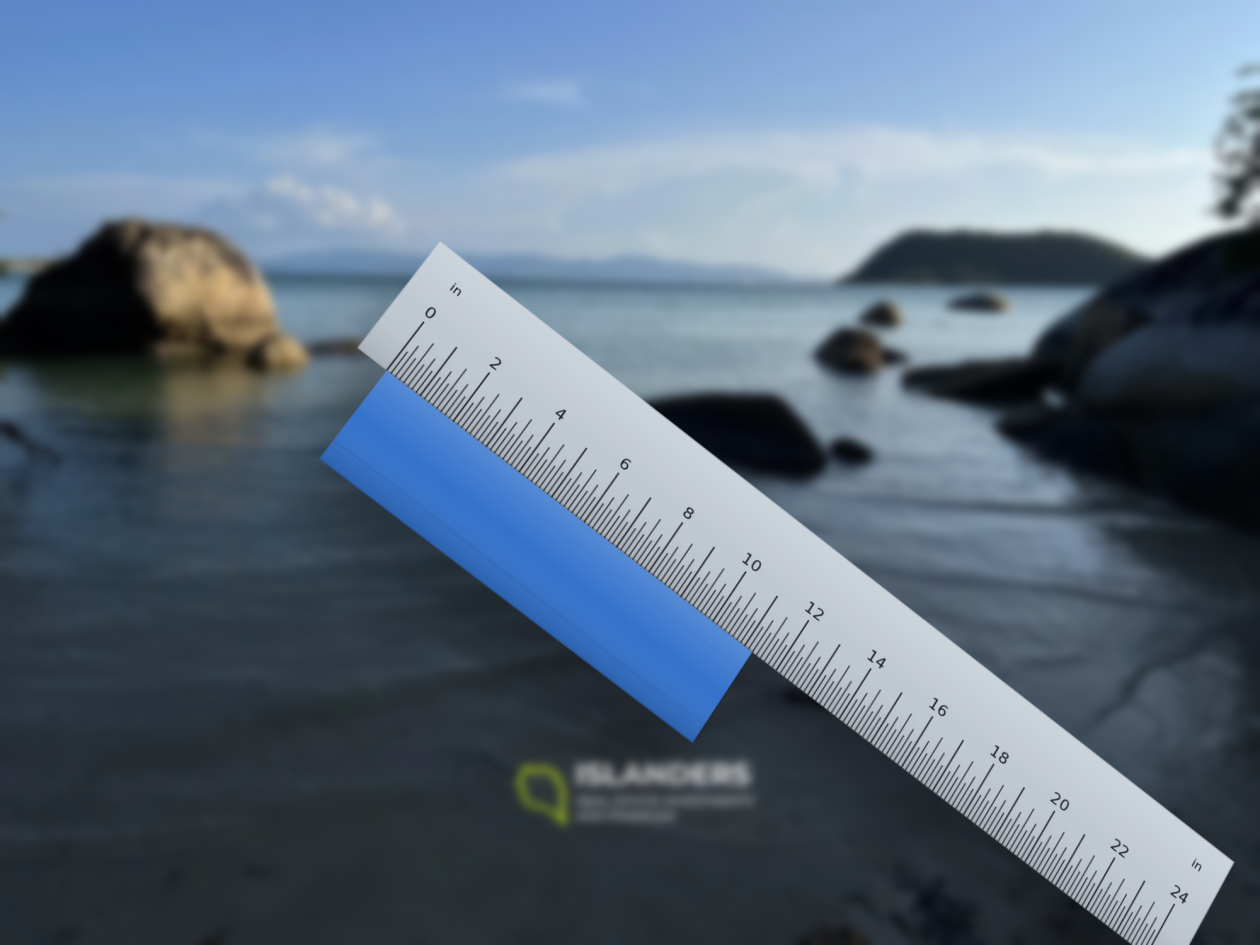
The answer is 11.25,in
